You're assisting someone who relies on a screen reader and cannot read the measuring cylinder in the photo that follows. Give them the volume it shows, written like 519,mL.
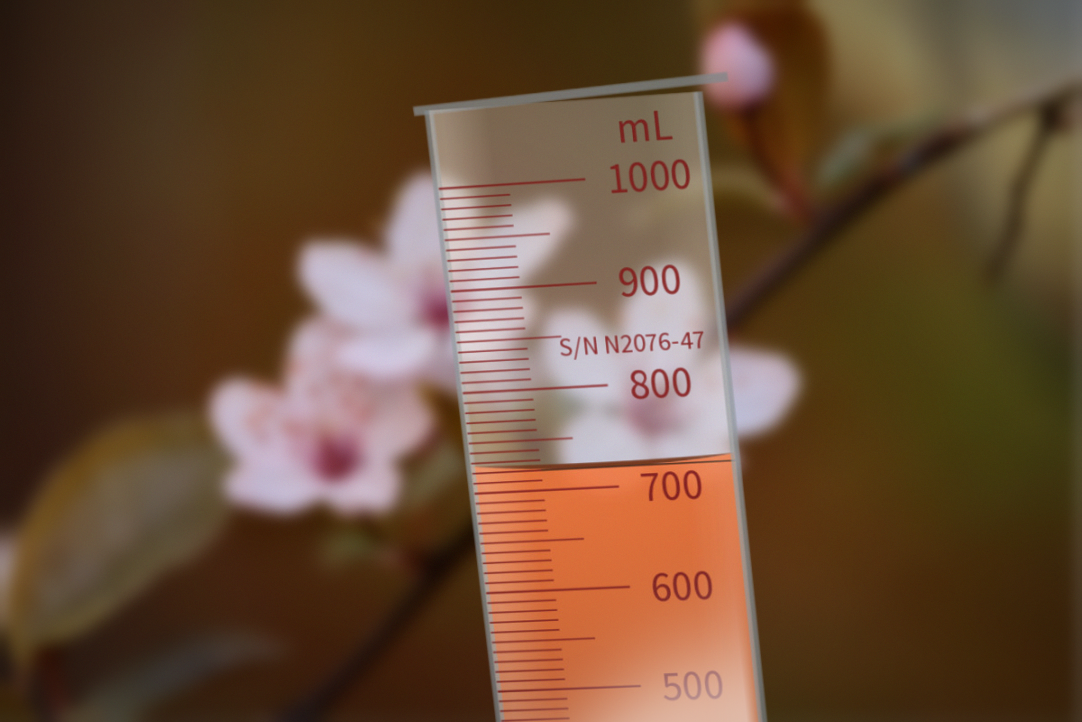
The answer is 720,mL
